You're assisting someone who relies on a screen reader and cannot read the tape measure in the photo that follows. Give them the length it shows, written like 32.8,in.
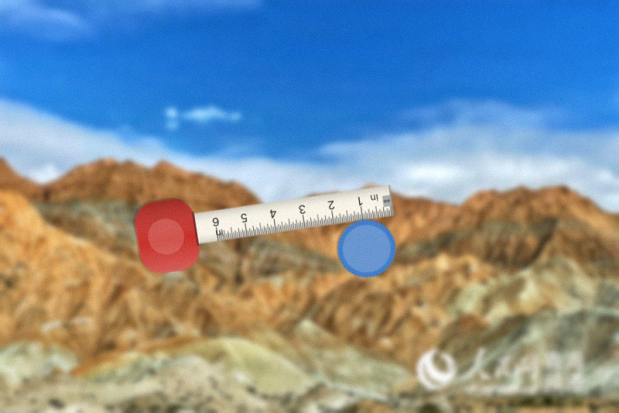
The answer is 2,in
